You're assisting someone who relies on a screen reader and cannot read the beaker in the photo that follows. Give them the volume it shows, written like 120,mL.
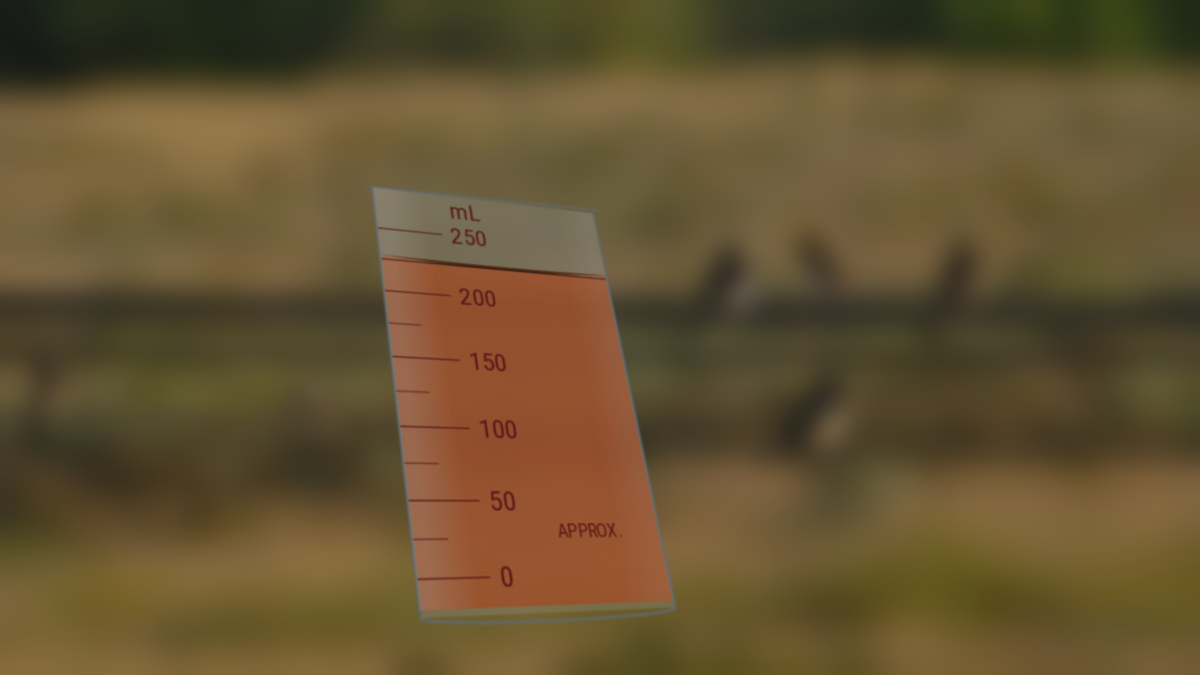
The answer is 225,mL
